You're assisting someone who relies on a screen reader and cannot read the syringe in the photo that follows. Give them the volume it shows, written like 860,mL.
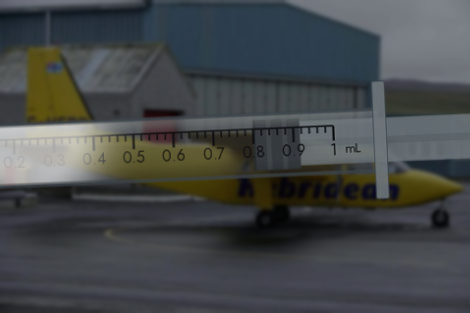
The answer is 0.8,mL
